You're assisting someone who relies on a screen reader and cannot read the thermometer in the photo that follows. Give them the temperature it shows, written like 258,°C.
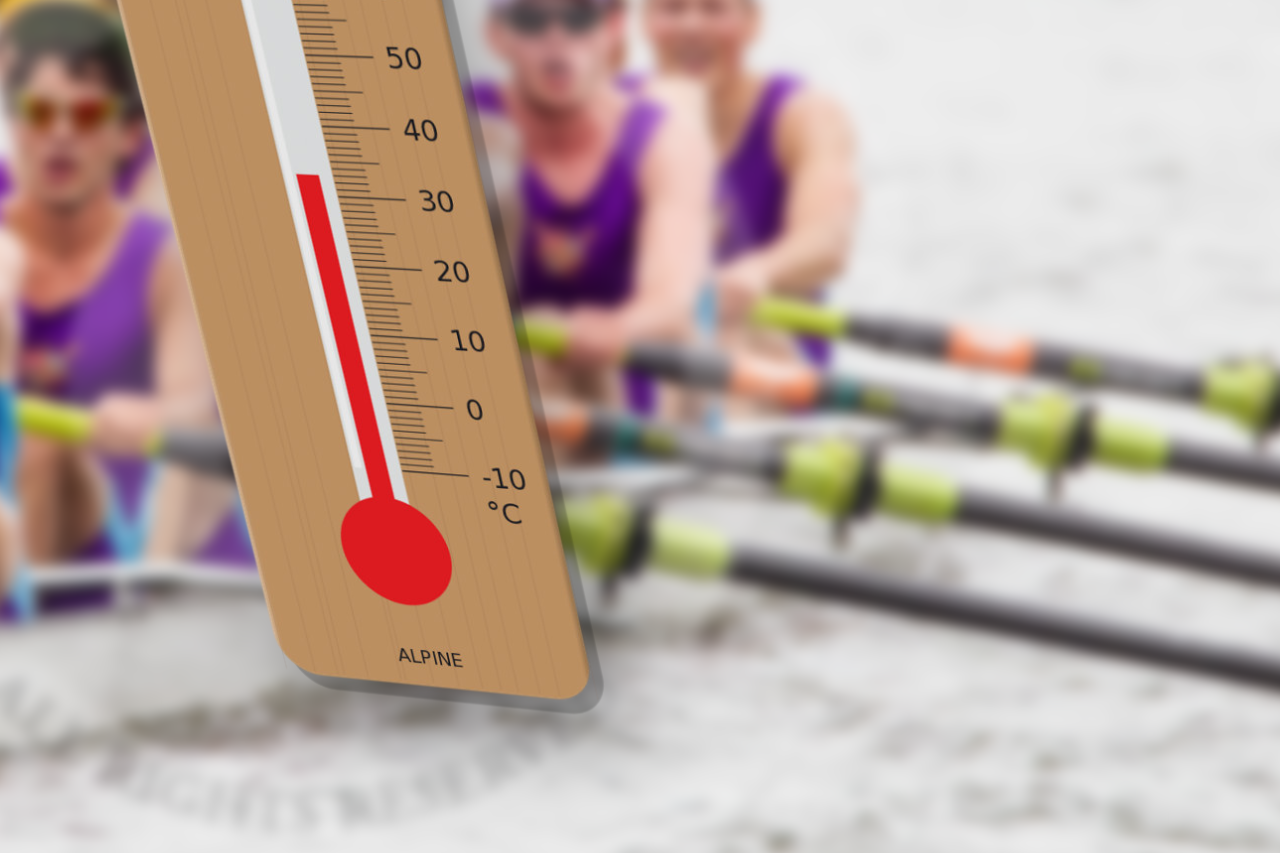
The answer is 33,°C
